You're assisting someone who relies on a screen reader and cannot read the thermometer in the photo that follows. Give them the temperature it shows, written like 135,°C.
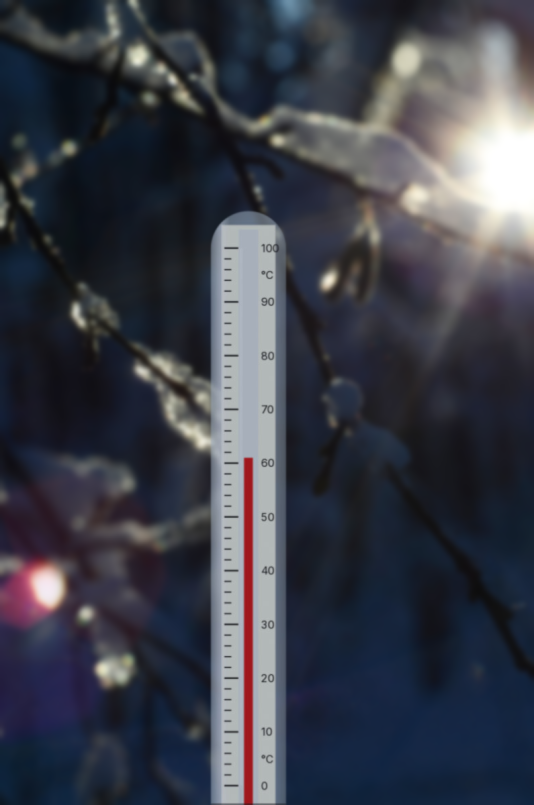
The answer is 61,°C
